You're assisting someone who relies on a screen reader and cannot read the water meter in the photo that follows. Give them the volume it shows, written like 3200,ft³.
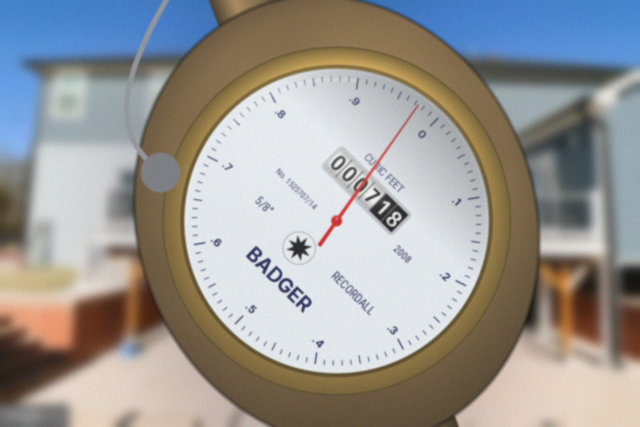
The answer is 717.97,ft³
